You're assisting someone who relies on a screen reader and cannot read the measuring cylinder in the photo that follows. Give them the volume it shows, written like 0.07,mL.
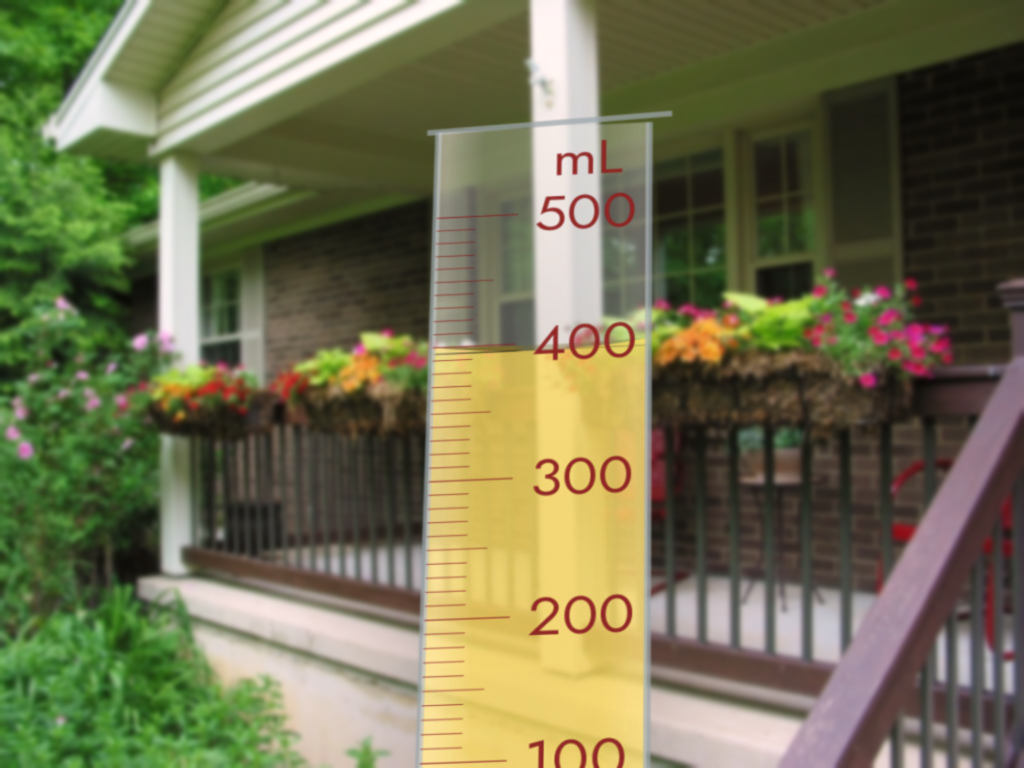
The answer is 395,mL
